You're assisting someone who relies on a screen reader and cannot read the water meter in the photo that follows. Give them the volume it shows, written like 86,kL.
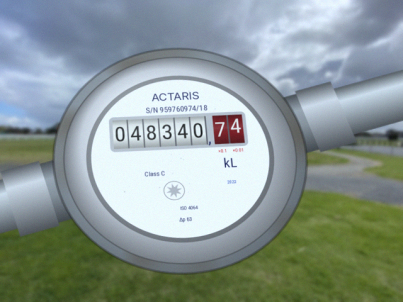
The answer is 48340.74,kL
